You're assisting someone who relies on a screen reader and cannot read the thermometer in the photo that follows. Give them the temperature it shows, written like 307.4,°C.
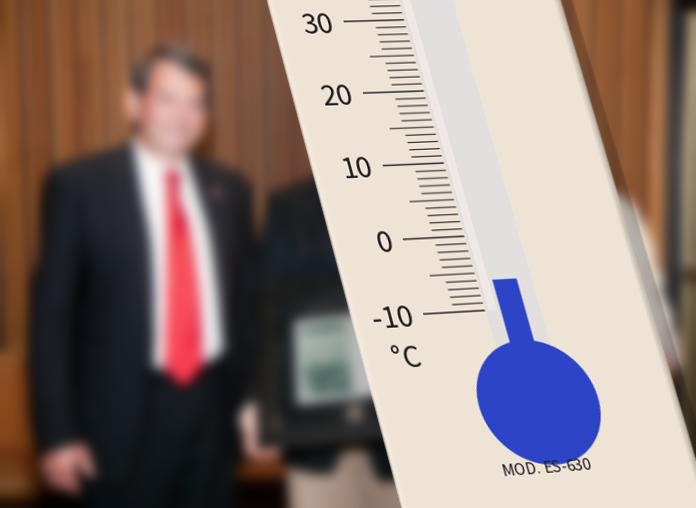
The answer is -6,°C
